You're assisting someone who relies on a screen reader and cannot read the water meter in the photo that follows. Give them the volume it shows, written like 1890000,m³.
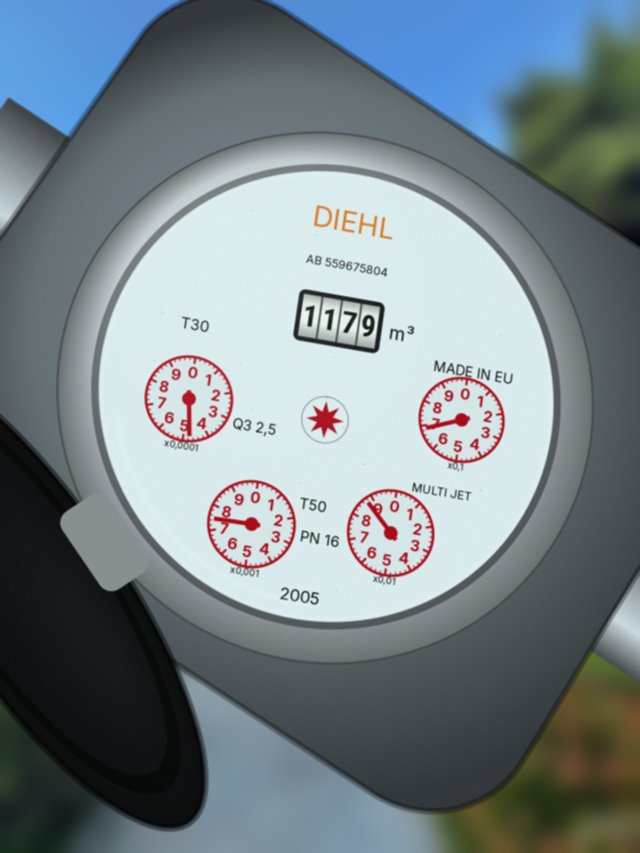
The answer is 1179.6874,m³
